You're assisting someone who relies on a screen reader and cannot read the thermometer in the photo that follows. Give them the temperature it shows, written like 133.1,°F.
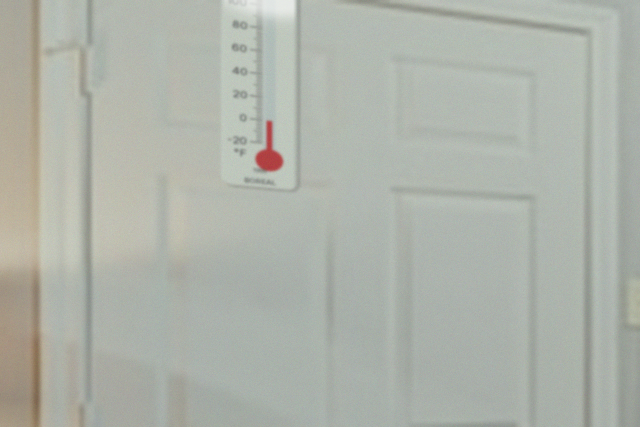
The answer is 0,°F
